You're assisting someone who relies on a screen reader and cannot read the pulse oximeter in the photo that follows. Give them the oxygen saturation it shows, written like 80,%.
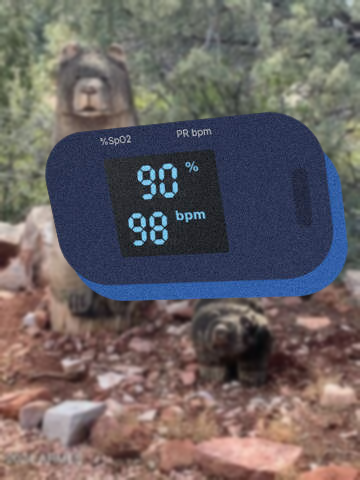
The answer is 90,%
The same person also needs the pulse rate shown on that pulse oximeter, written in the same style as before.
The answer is 98,bpm
